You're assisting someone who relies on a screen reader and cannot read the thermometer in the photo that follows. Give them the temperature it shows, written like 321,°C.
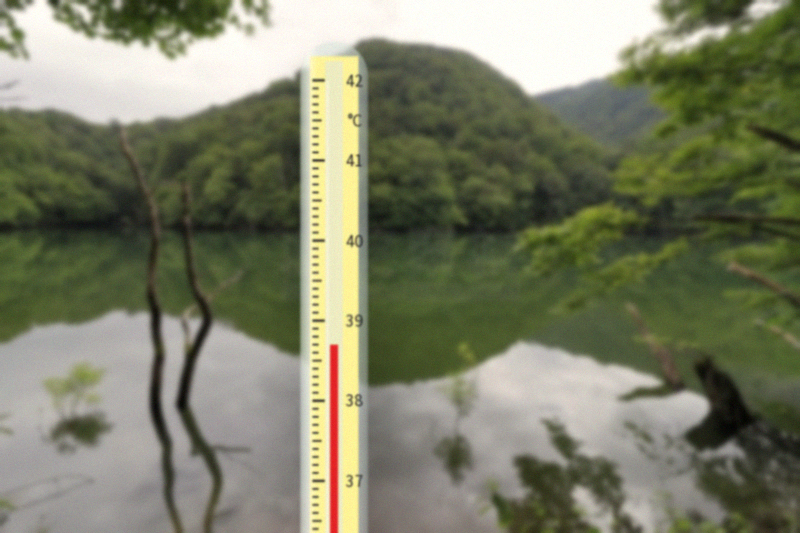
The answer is 38.7,°C
